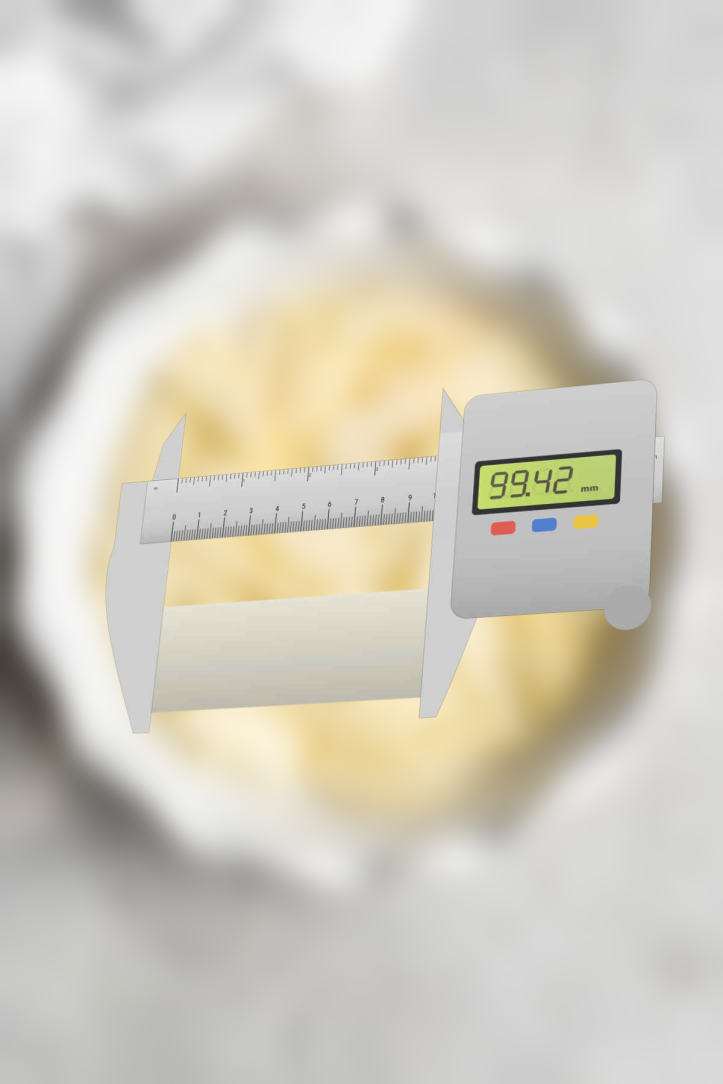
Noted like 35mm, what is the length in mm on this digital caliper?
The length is 99.42mm
